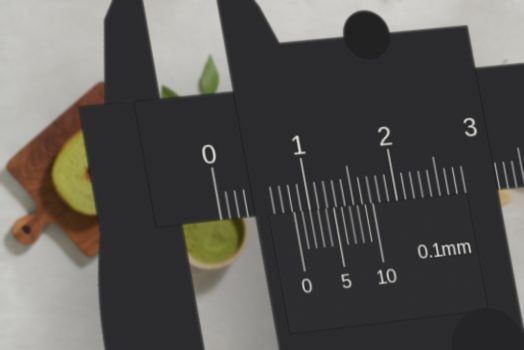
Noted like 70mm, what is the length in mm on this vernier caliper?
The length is 8.2mm
